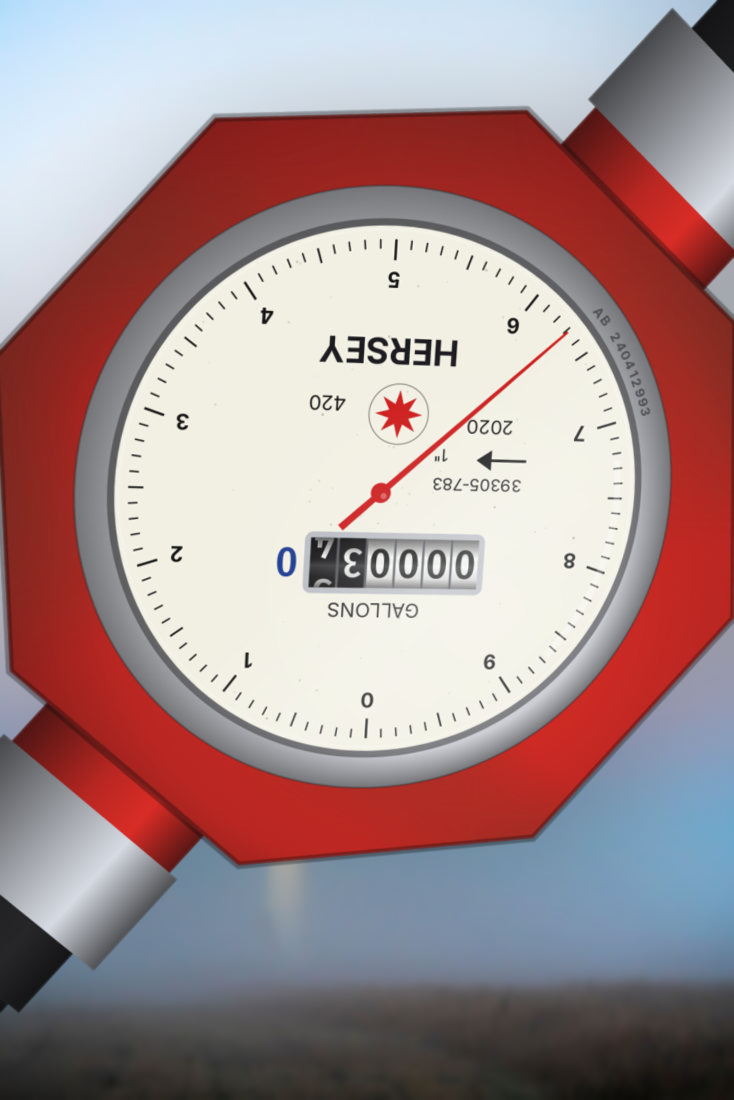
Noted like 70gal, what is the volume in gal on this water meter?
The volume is 336.3gal
